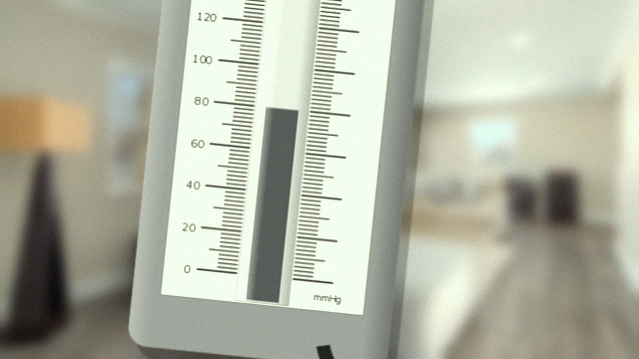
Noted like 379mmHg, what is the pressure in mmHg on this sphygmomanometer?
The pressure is 80mmHg
